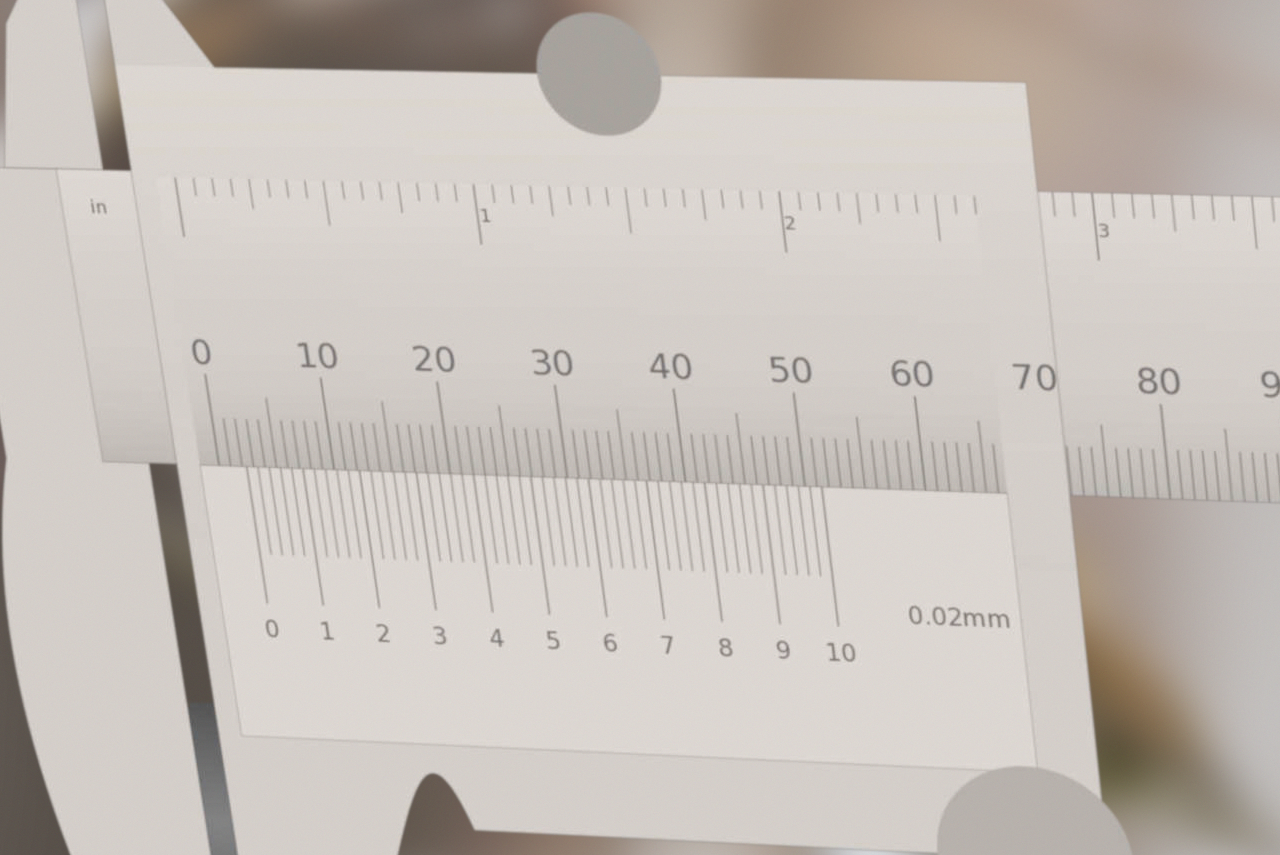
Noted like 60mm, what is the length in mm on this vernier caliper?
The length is 2.4mm
